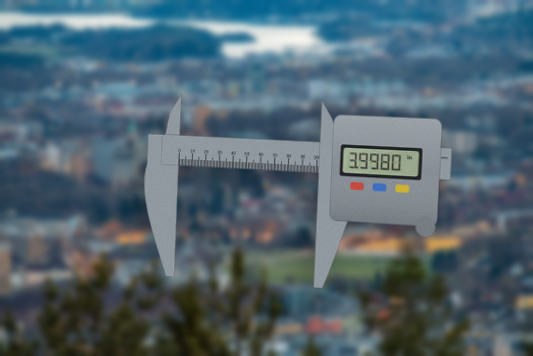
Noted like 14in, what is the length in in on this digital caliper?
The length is 3.9980in
